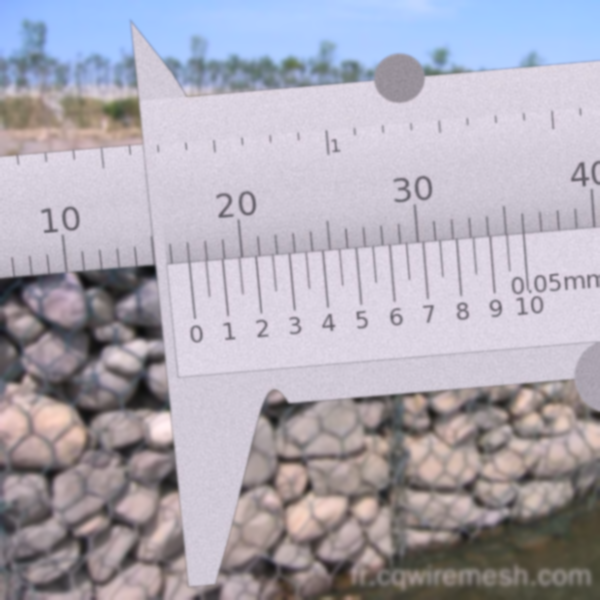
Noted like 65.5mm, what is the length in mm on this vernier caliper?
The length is 17.0mm
